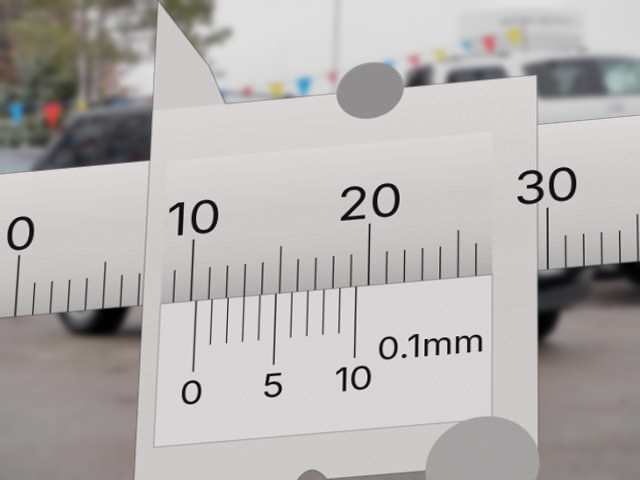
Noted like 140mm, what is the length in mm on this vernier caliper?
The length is 10.3mm
